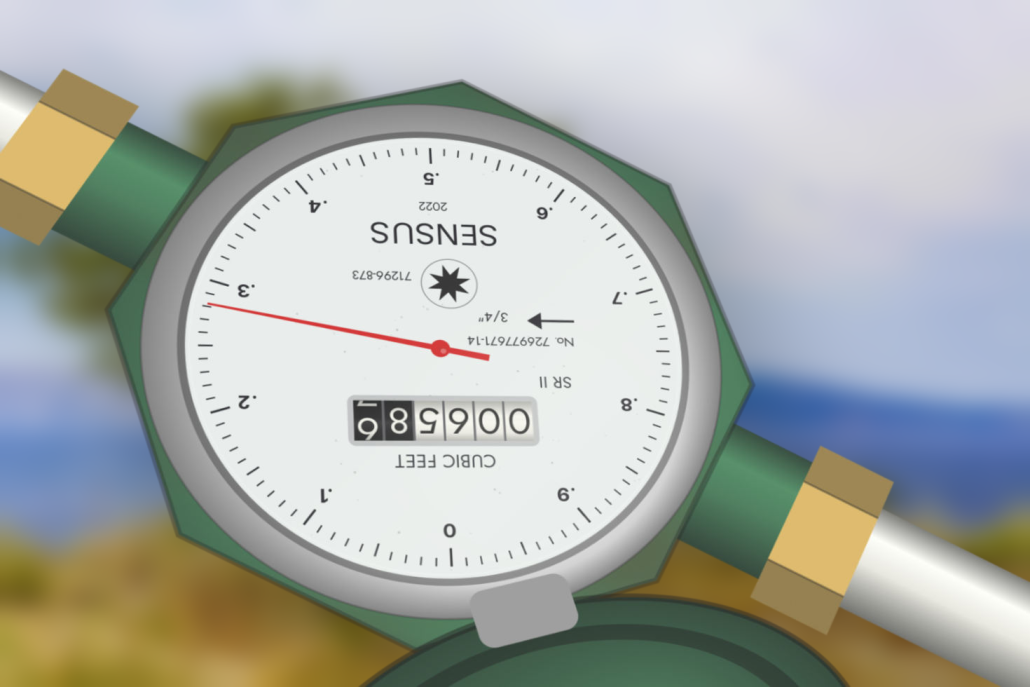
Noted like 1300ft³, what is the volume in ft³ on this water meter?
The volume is 6586.28ft³
